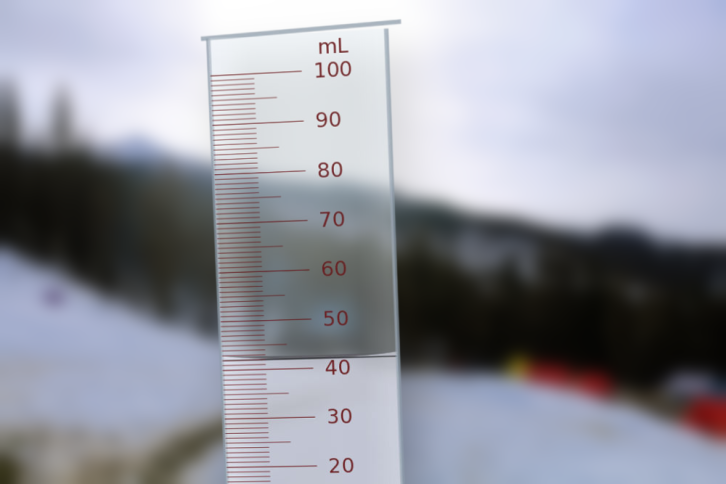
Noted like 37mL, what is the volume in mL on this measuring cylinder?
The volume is 42mL
